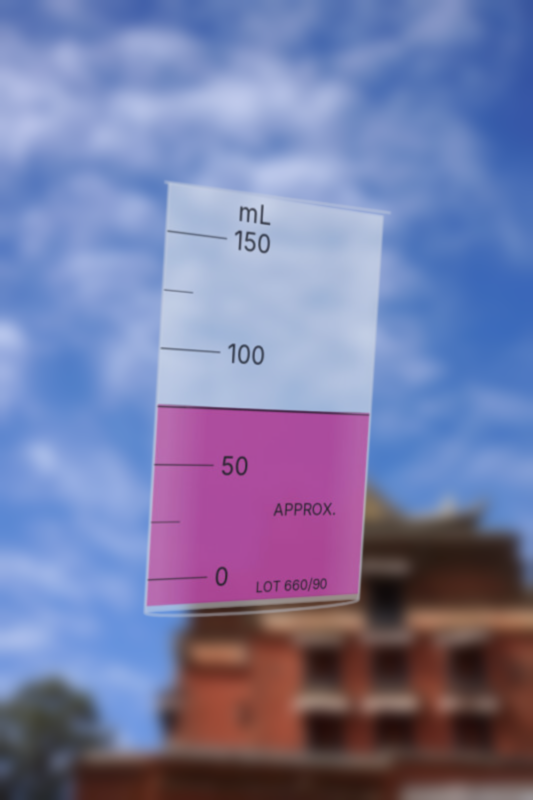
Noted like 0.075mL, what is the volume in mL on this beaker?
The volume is 75mL
